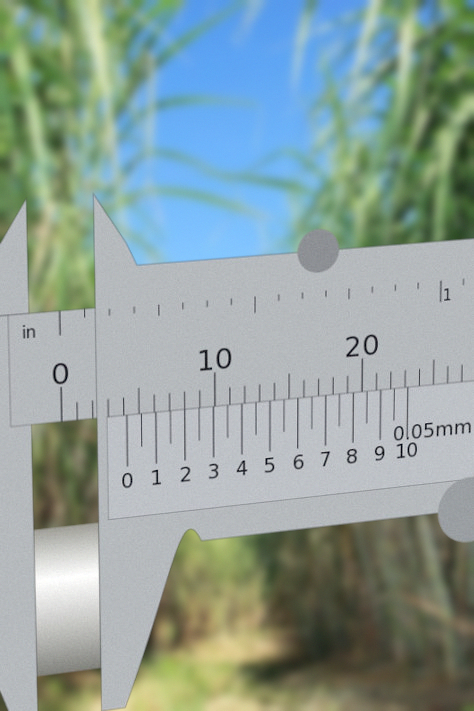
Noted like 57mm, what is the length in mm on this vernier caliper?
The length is 4.2mm
